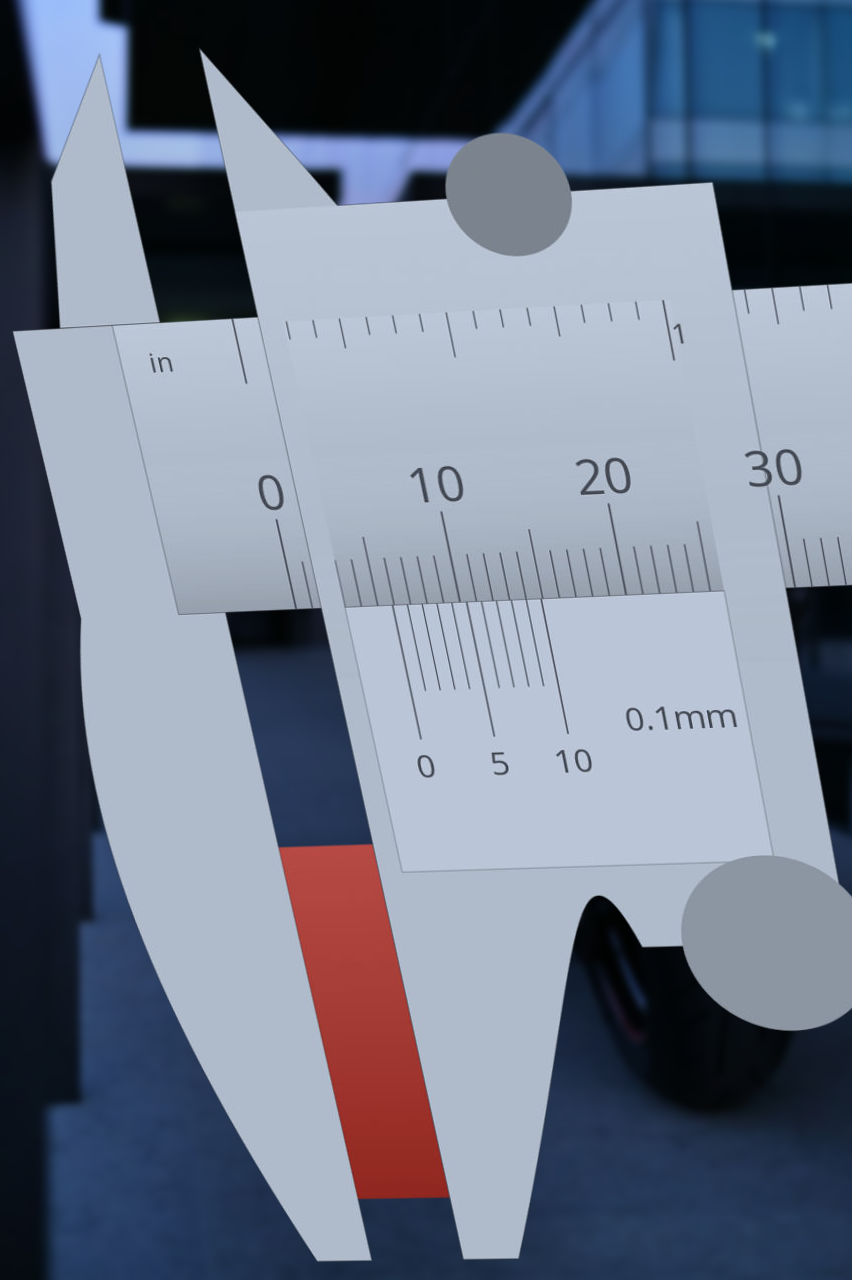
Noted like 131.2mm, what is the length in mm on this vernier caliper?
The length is 5.9mm
